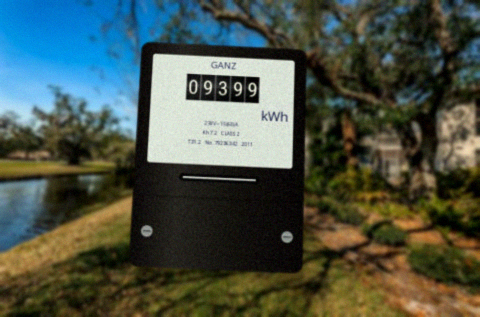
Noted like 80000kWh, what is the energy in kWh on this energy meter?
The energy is 9399kWh
